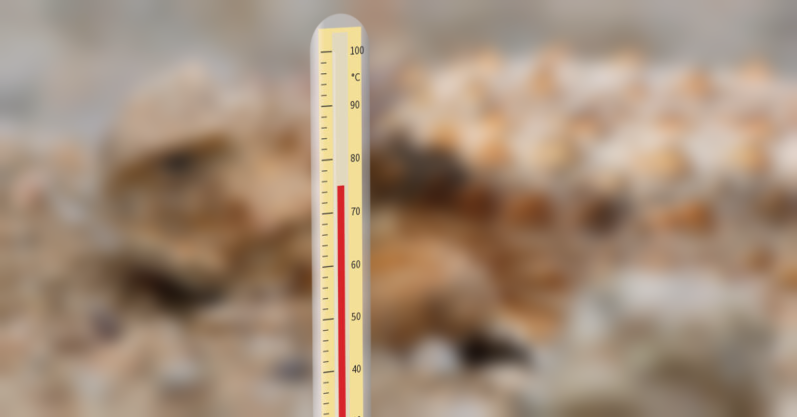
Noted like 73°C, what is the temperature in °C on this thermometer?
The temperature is 75°C
